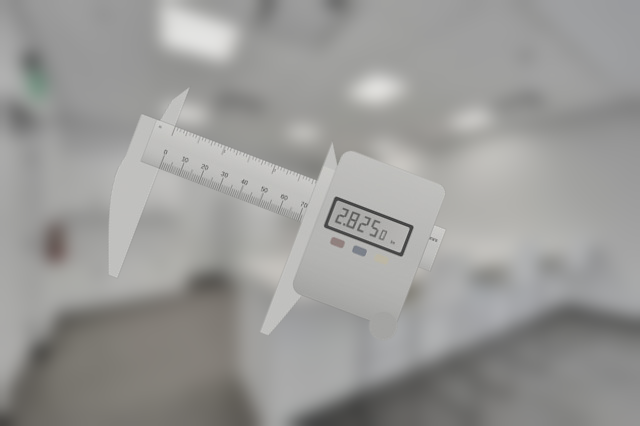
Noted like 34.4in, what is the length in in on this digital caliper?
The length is 2.8250in
